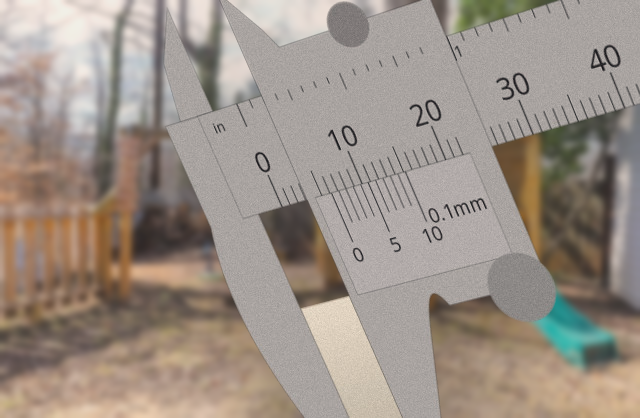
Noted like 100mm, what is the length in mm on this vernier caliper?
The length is 6.2mm
